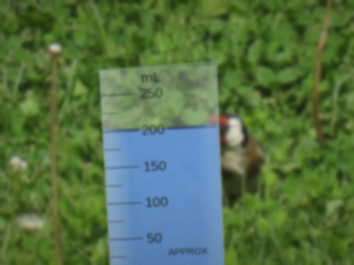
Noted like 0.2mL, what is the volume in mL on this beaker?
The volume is 200mL
